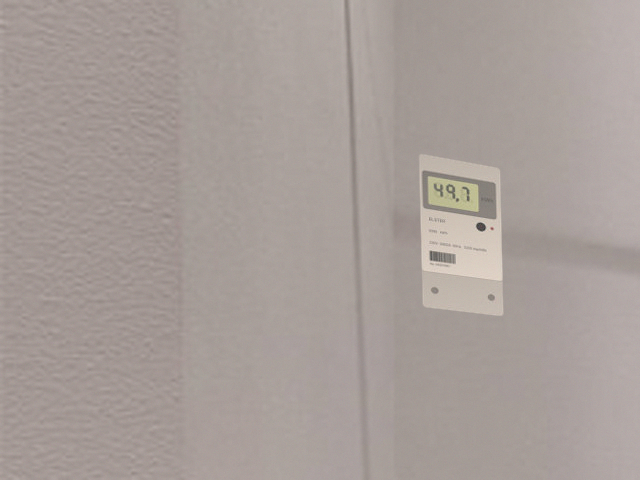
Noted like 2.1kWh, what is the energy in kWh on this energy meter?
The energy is 49.7kWh
